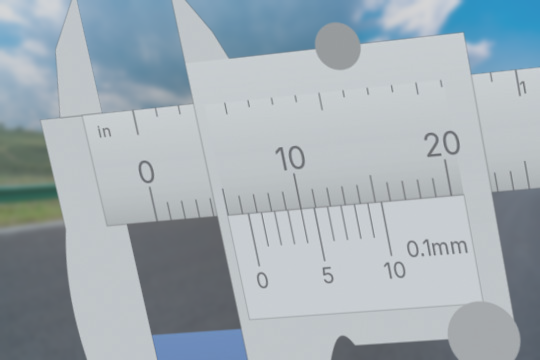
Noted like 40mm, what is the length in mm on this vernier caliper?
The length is 6.4mm
